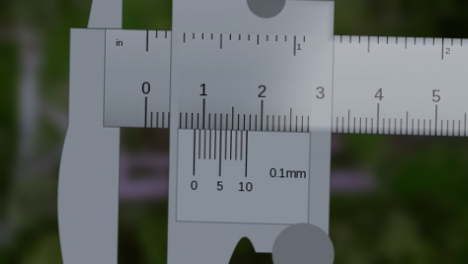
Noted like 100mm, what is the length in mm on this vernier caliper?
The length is 8.5mm
